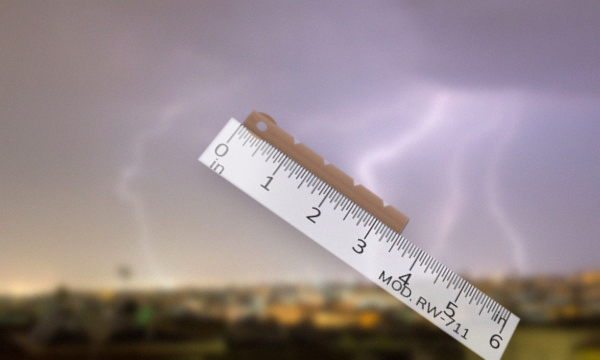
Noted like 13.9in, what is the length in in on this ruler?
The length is 3.5in
